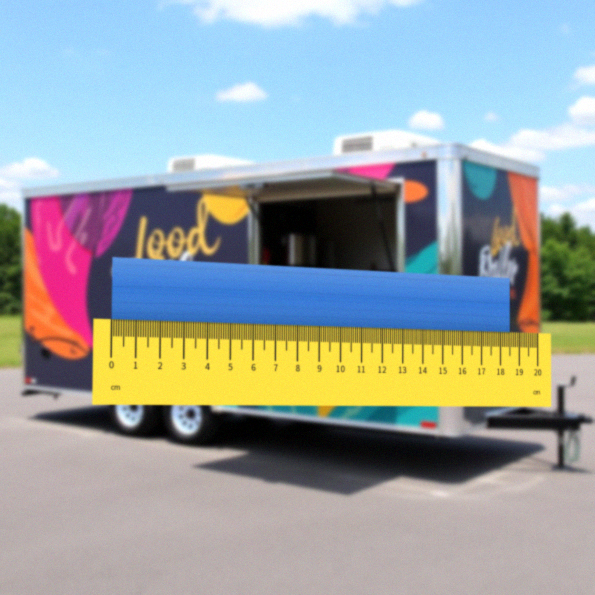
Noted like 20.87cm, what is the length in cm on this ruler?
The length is 18.5cm
